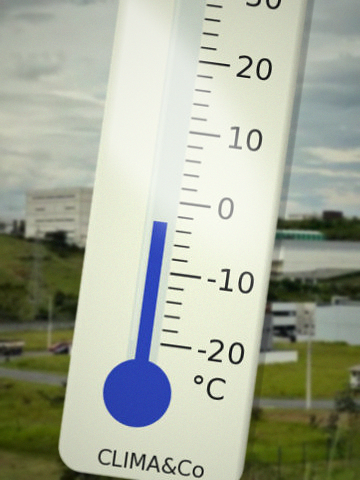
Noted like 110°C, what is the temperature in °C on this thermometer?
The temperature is -3°C
